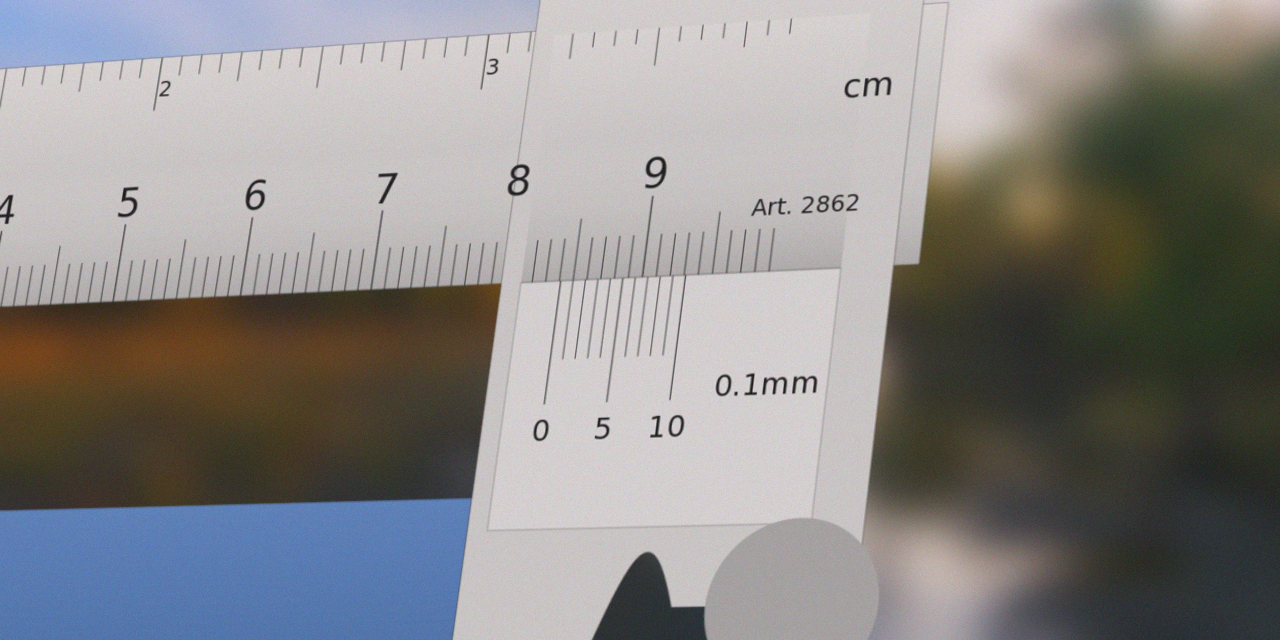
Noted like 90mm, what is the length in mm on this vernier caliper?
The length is 84.1mm
